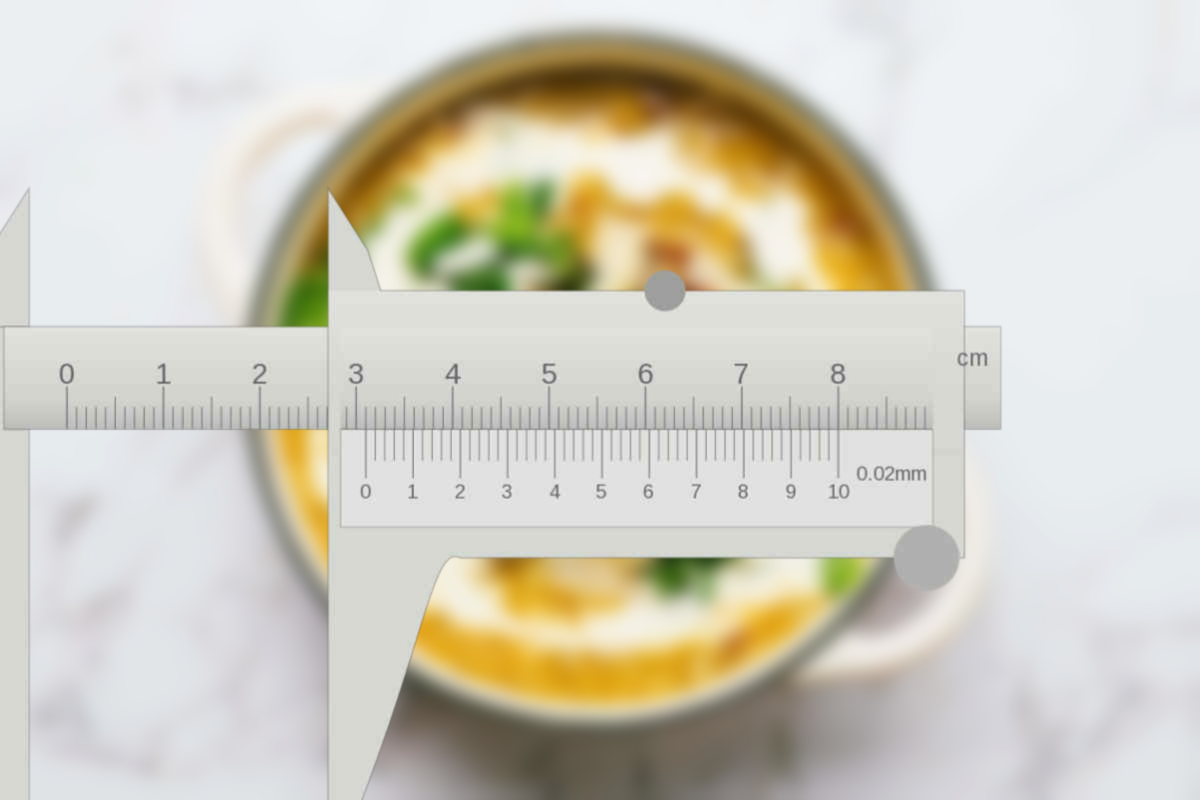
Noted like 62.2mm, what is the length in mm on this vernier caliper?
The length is 31.0mm
